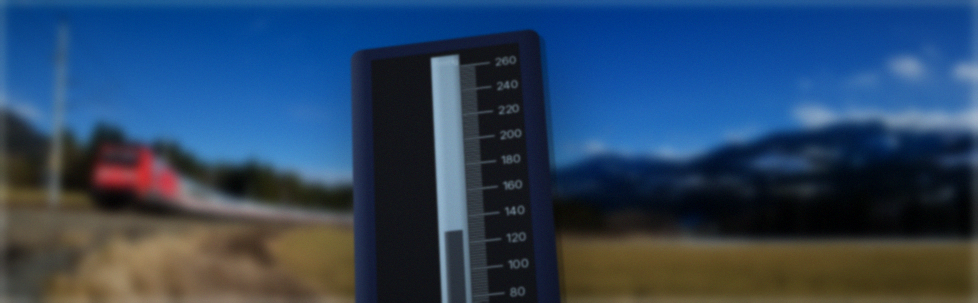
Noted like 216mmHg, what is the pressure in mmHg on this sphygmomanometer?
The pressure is 130mmHg
